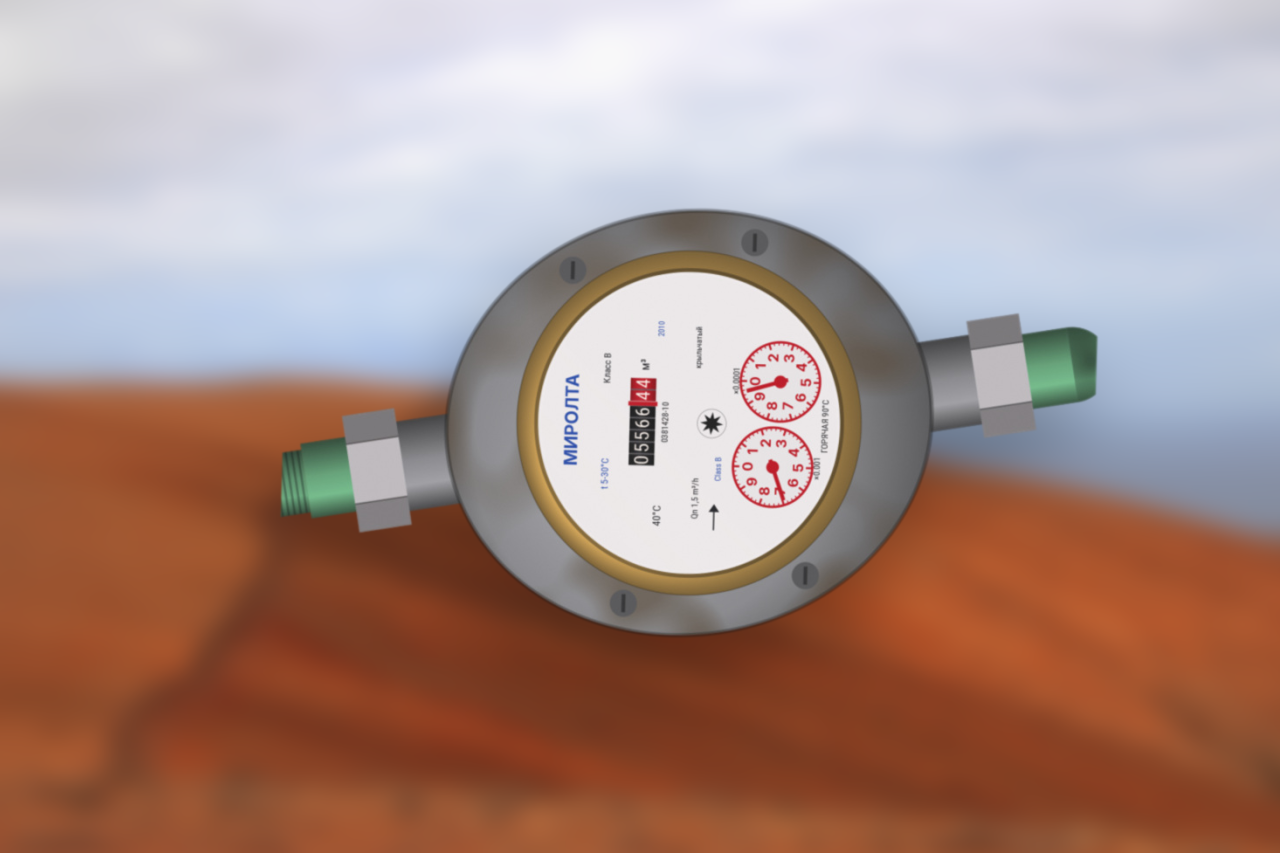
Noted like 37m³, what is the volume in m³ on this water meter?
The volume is 5566.4469m³
